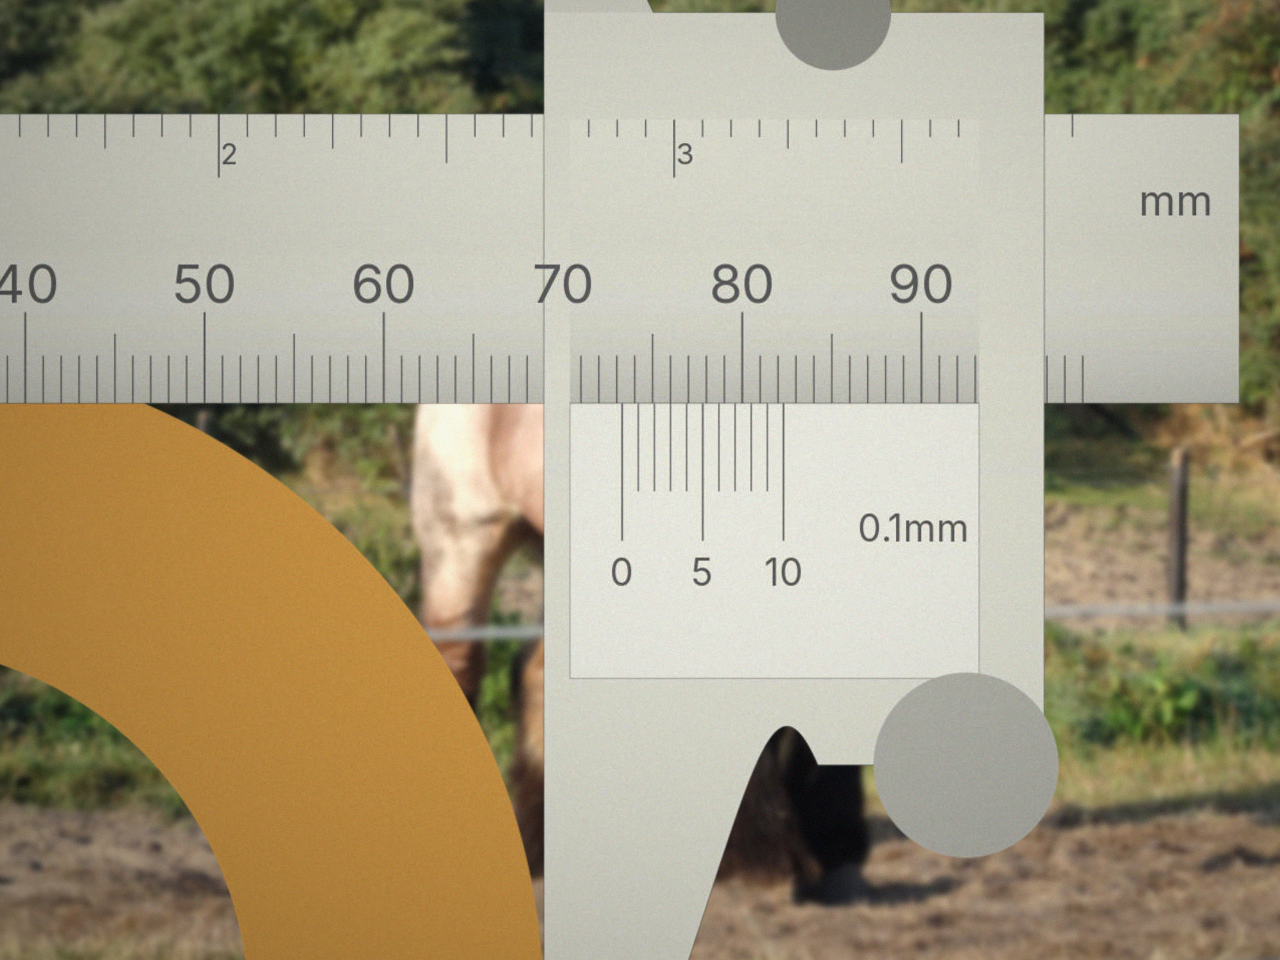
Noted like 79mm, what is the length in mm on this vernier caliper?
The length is 73.3mm
